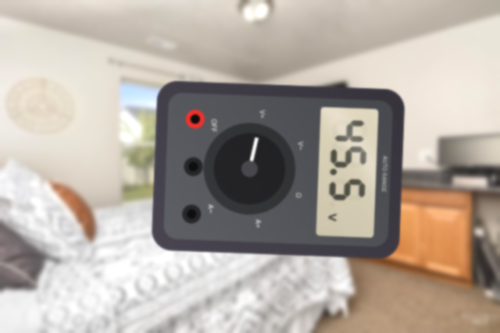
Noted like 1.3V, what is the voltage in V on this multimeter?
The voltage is 45.5V
